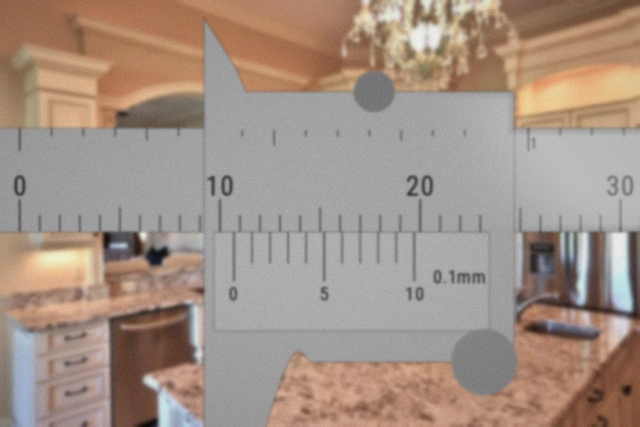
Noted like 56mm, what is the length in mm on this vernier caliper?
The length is 10.7mm
